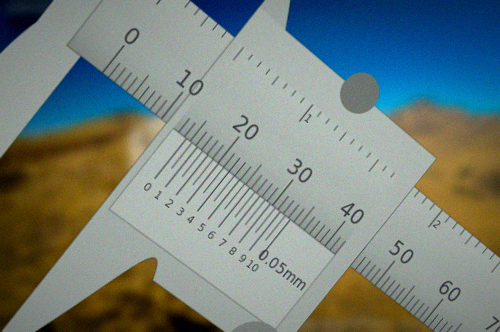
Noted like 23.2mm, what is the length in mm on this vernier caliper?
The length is 14.4mm
